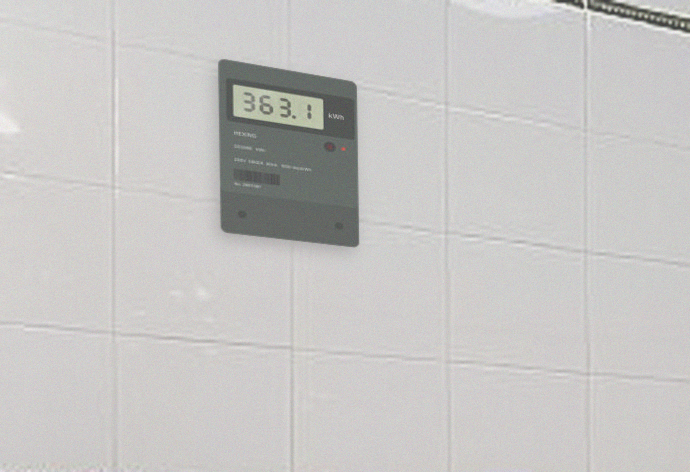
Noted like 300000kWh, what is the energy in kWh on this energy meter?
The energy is 363.1kWh
